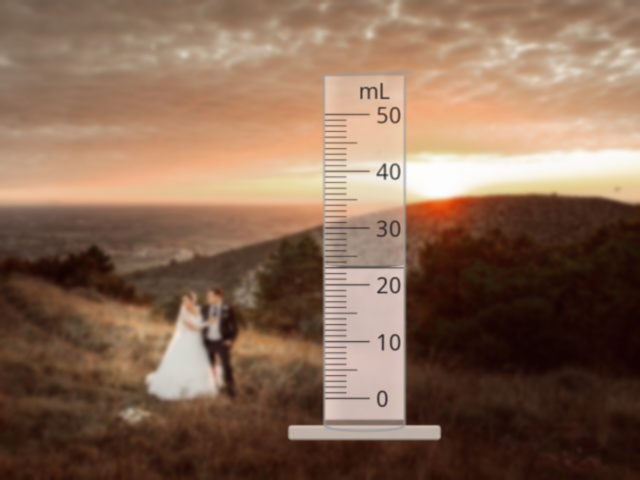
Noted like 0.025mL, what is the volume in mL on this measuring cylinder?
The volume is 23mL
